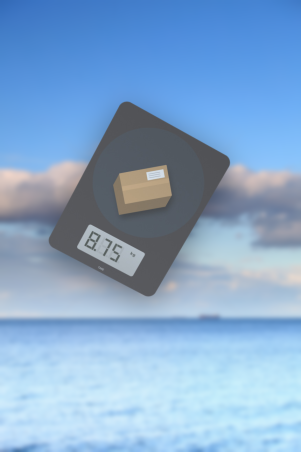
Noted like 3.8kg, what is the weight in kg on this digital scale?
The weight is 8.75kg
